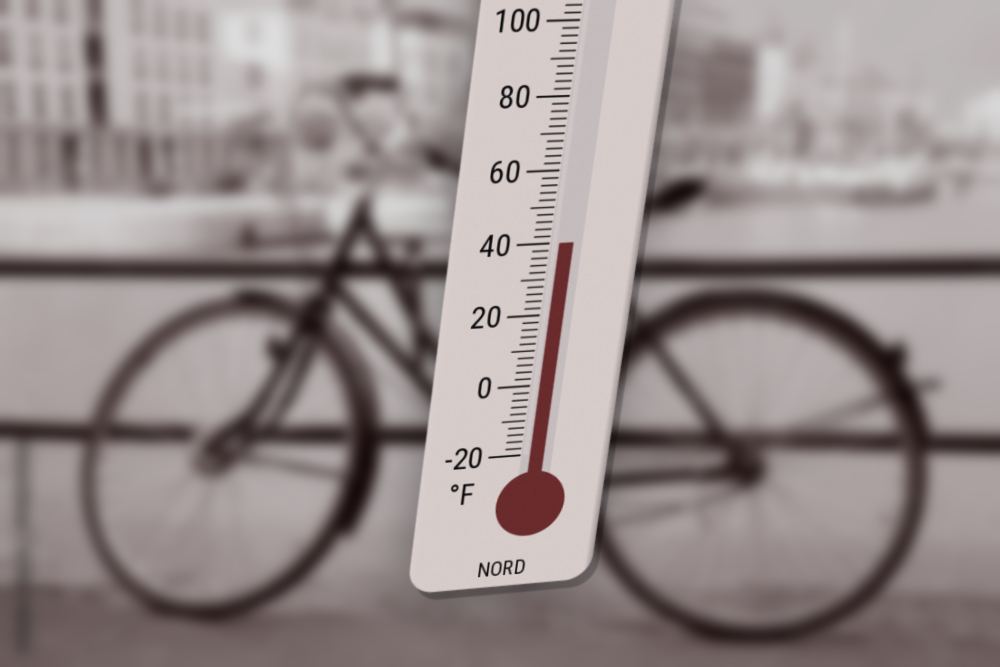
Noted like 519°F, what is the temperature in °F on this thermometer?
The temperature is 40°F
